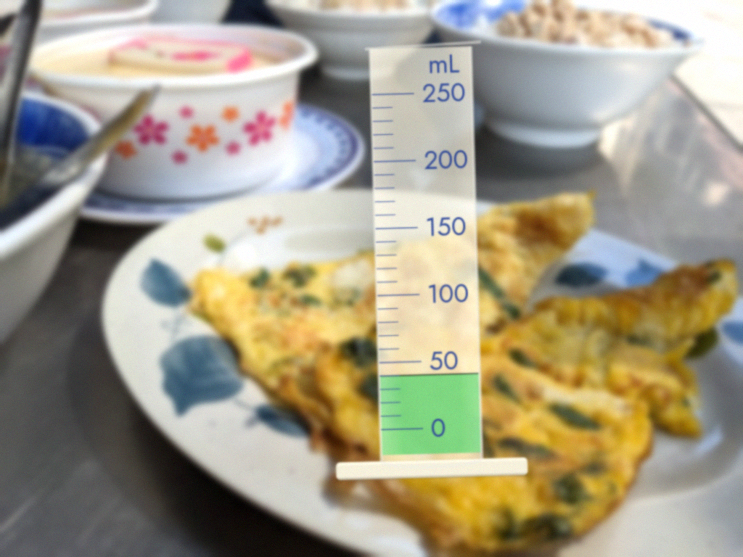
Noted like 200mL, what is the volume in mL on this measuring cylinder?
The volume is 40mL
